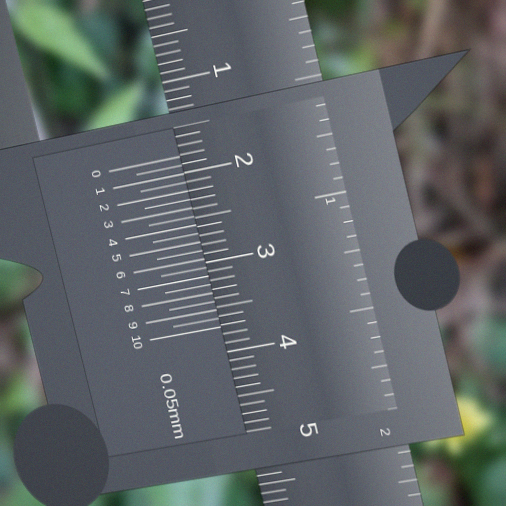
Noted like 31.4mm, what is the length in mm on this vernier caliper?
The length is 18.2mm
